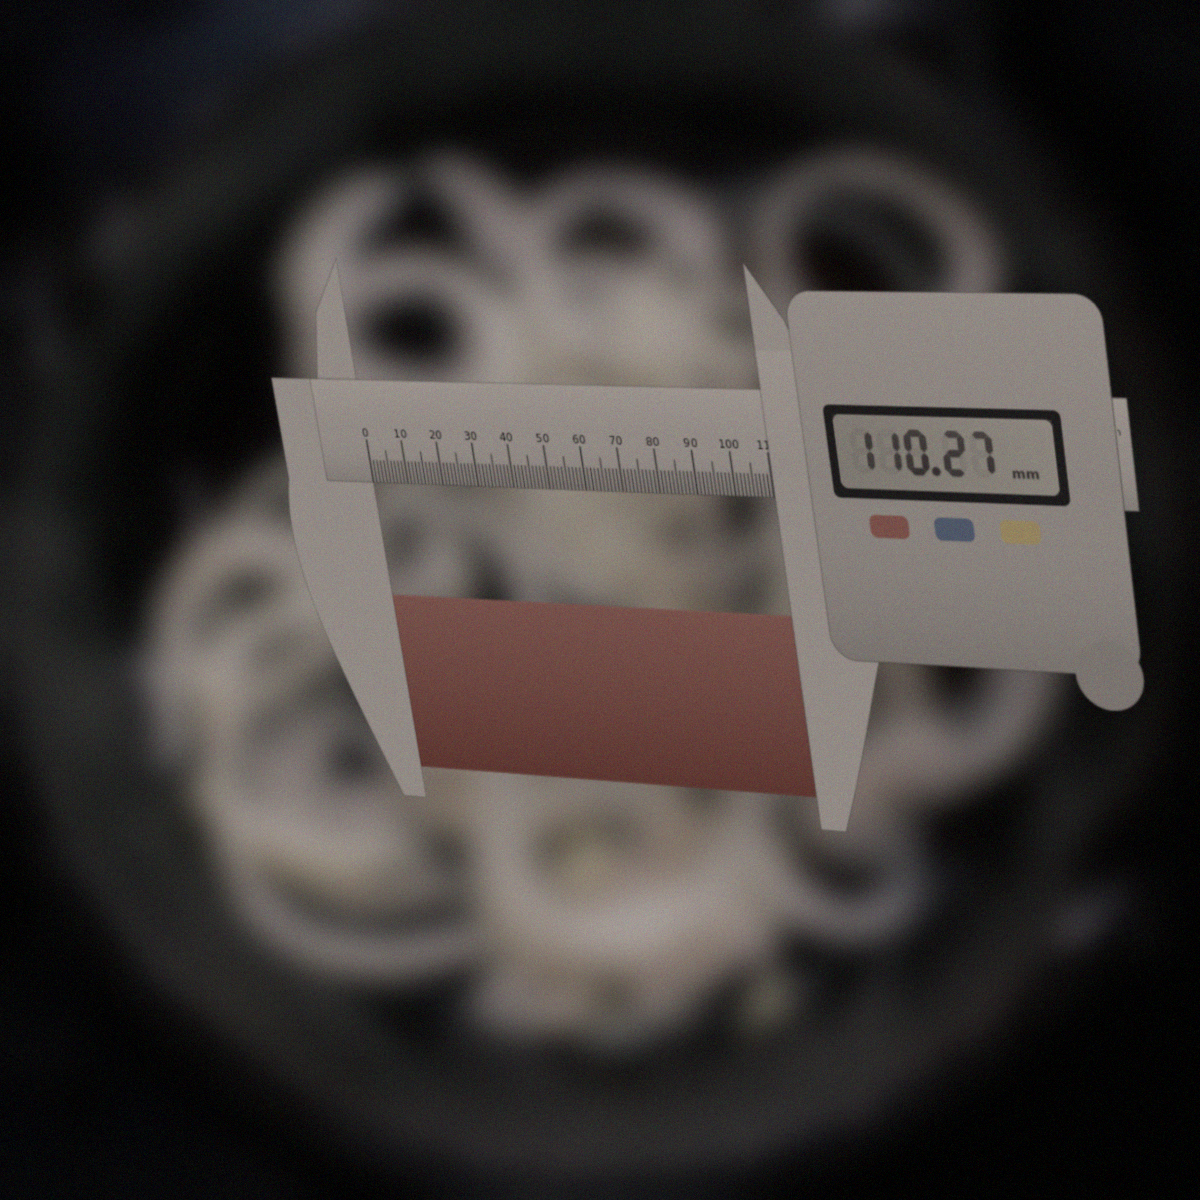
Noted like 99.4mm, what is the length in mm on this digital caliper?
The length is 110.27mm
